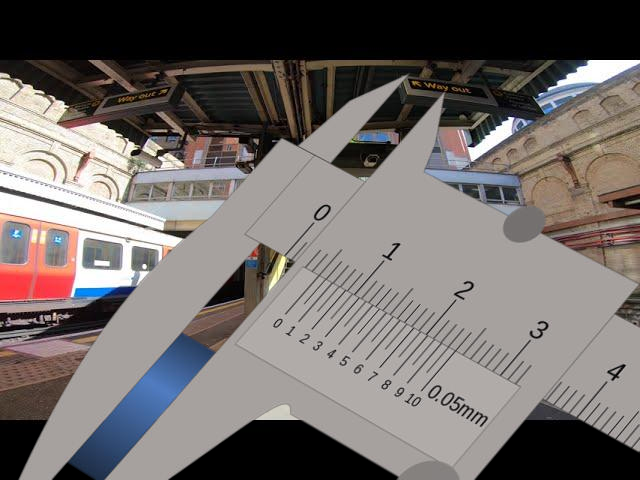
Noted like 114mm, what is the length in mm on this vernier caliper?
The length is 5.0mm
